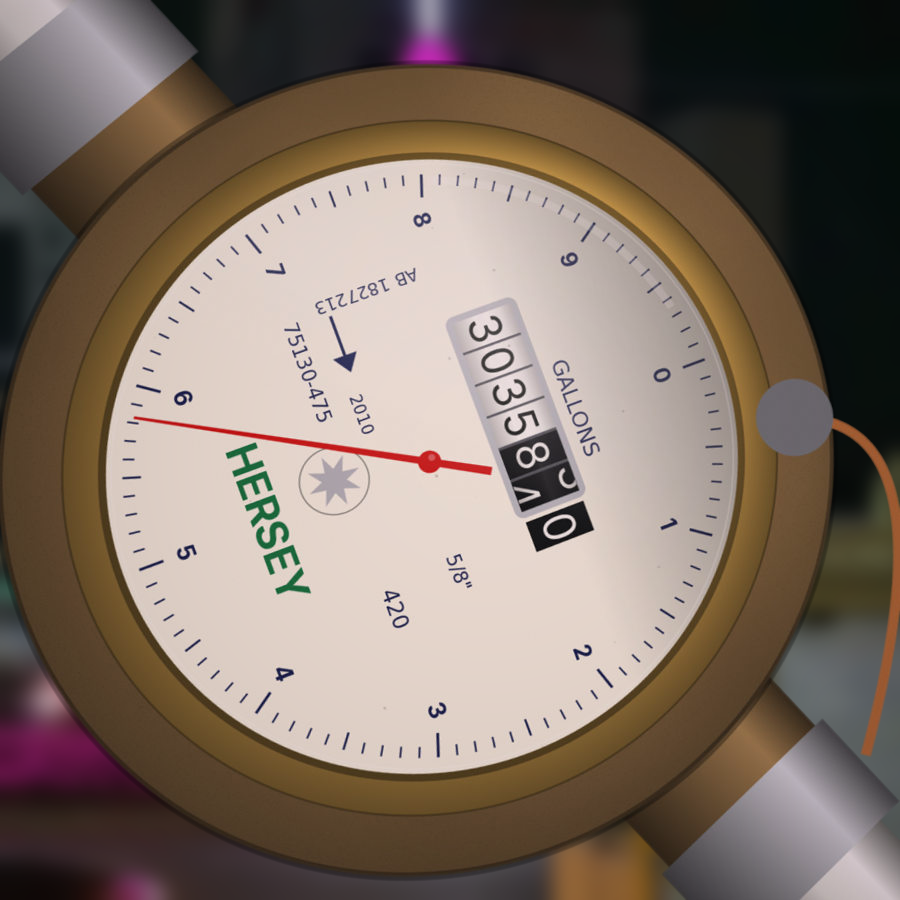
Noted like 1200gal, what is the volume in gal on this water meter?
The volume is 3035835.8gal
